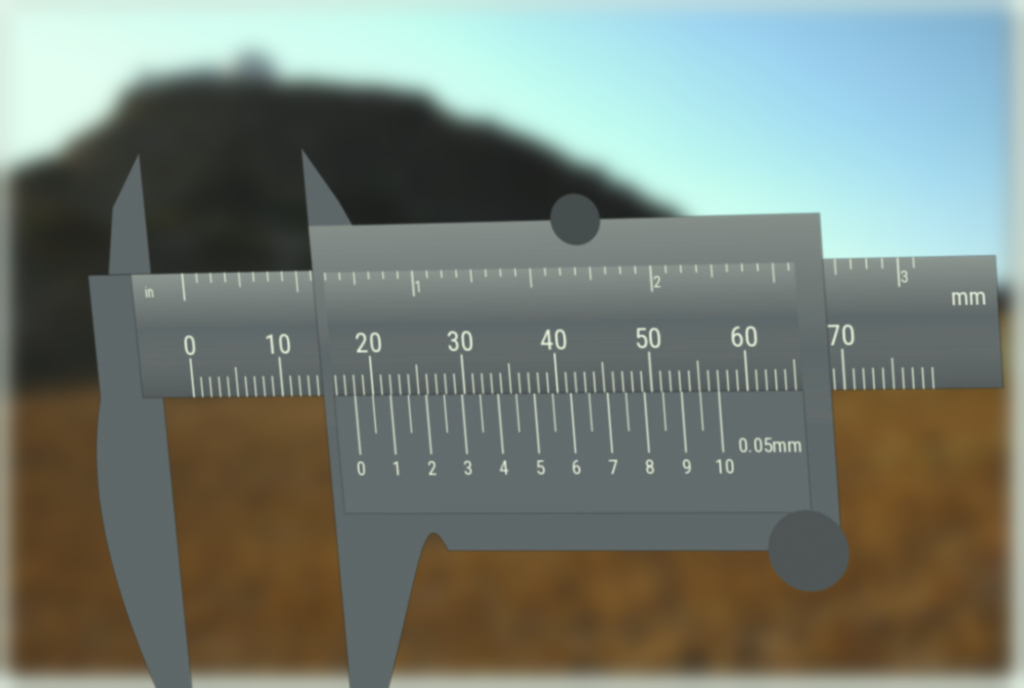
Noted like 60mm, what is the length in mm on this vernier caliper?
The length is 18.0mm
